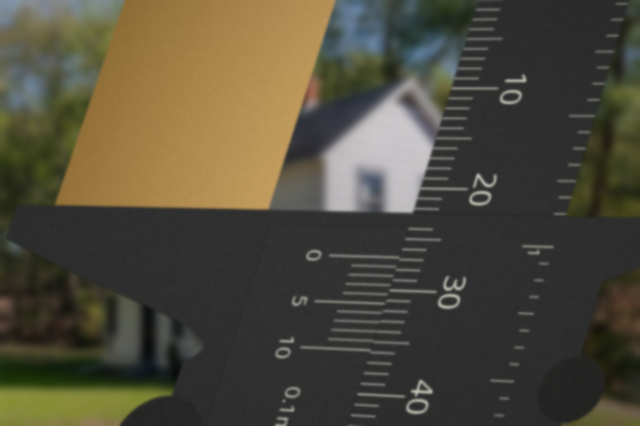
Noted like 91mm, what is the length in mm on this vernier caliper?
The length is 26.8mm
